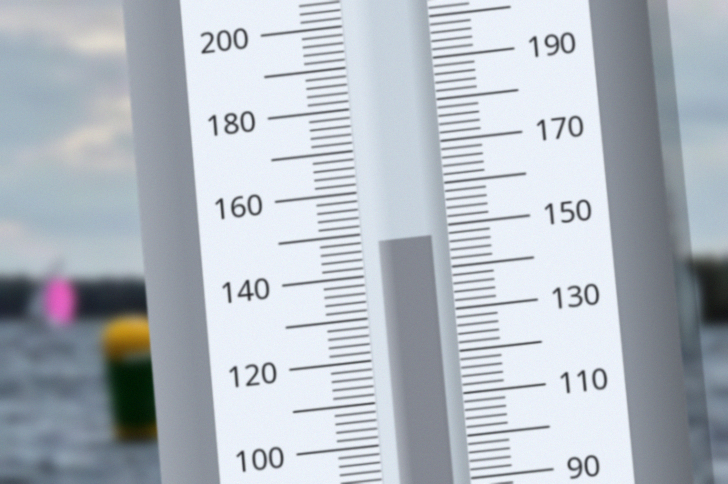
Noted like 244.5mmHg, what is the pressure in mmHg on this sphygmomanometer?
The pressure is 148mmHg
